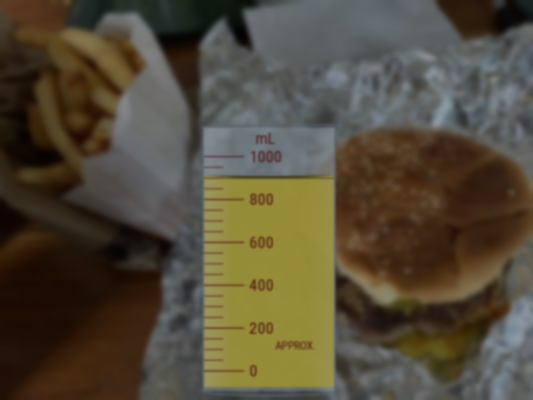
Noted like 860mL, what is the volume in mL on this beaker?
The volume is 900mL
